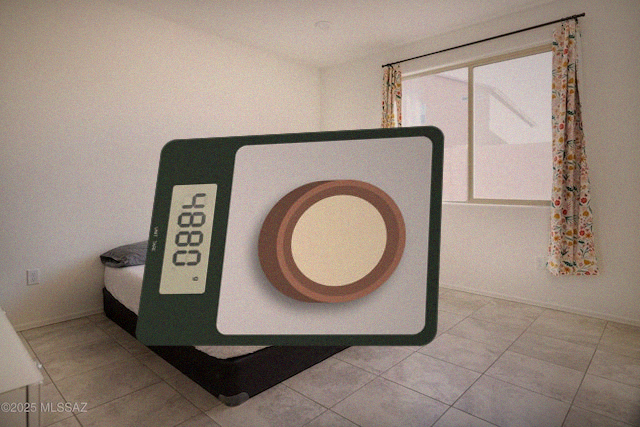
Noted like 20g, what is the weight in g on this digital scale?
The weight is 4880g
